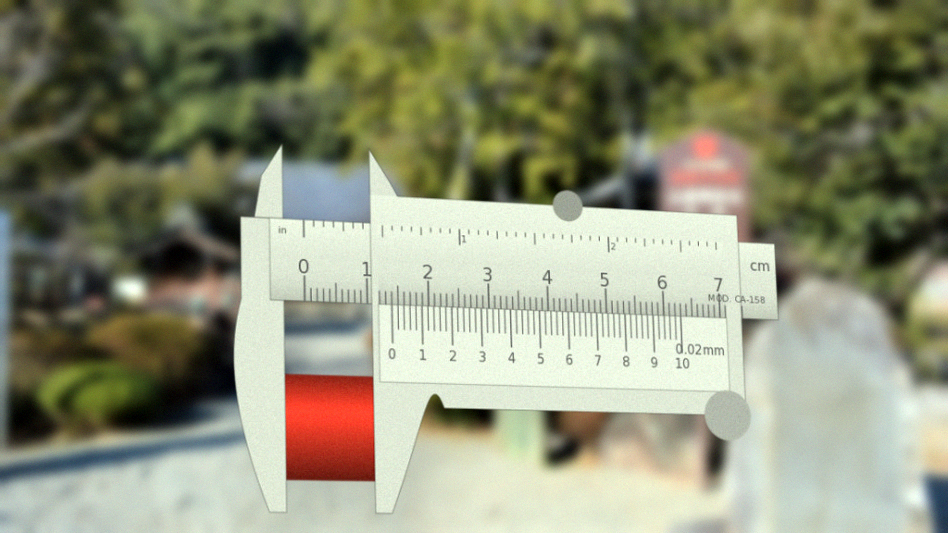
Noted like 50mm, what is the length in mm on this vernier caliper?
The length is 14.0mm
